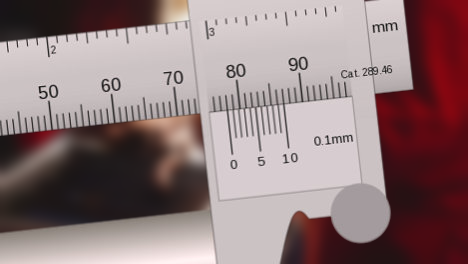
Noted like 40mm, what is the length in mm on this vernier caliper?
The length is 78.0mm
